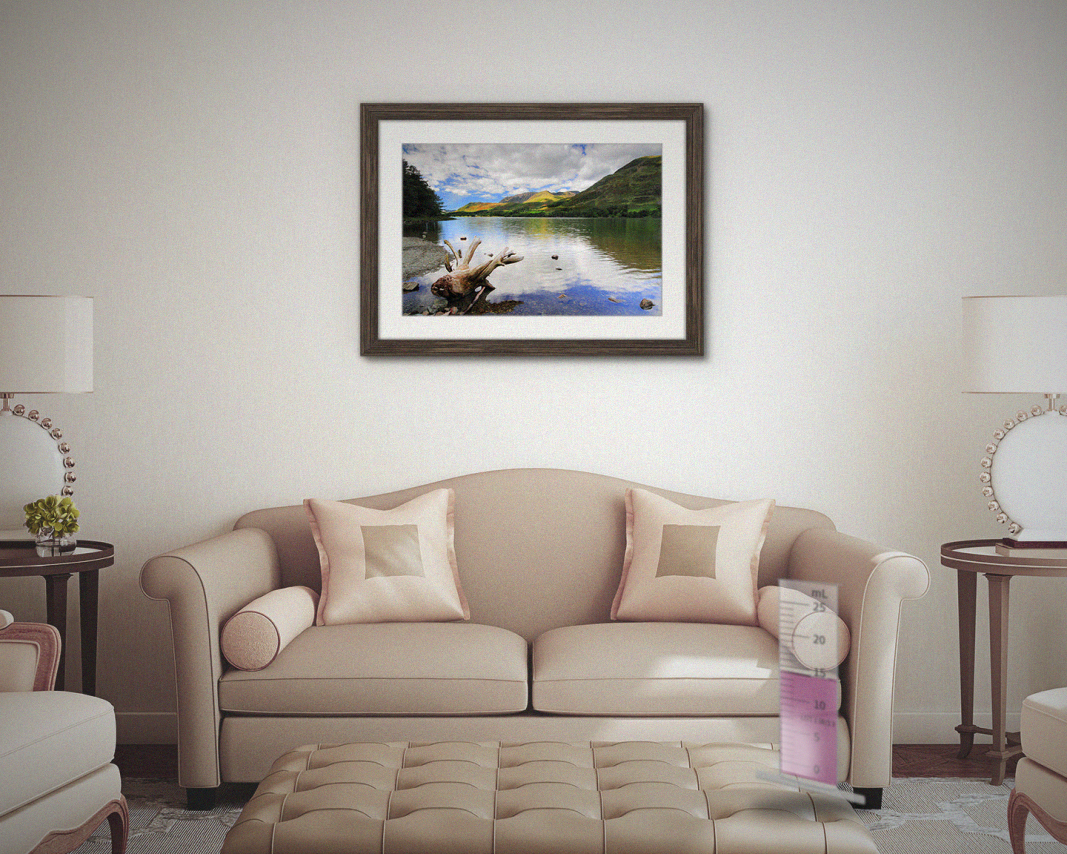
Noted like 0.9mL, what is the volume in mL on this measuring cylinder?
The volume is 14mL
